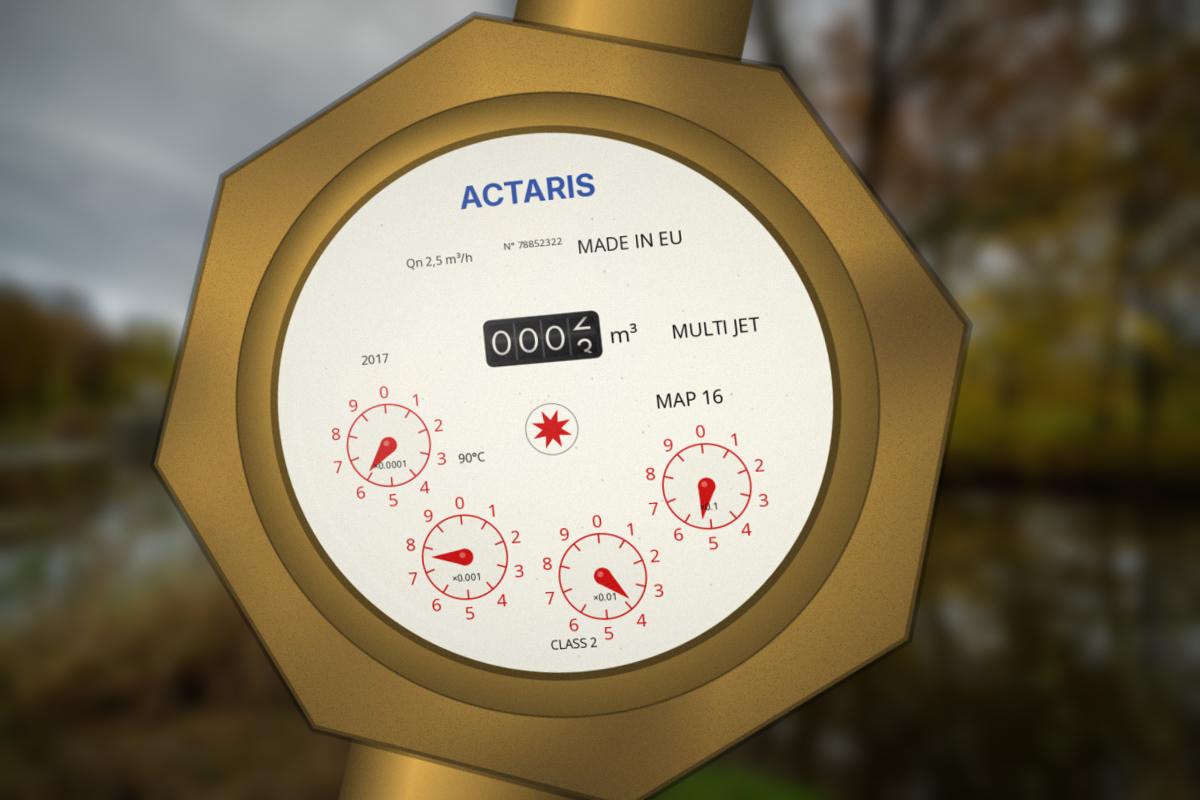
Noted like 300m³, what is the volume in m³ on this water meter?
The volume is 2.5376m³
